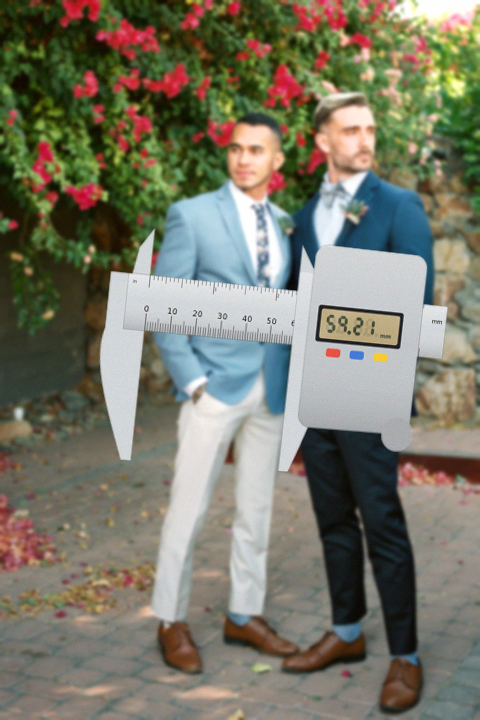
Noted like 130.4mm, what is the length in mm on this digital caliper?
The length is 59.21mm
